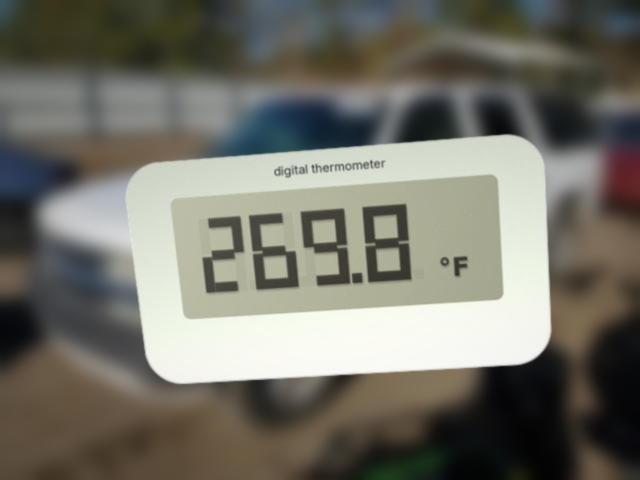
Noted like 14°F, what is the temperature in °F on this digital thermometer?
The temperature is 269.8°F
